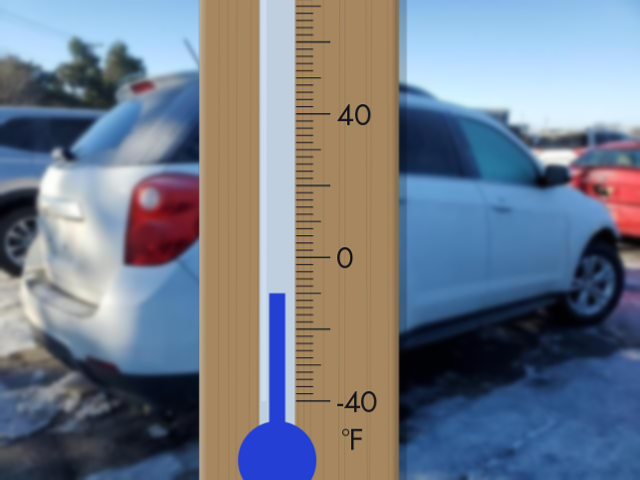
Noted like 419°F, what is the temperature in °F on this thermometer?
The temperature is -10°F
